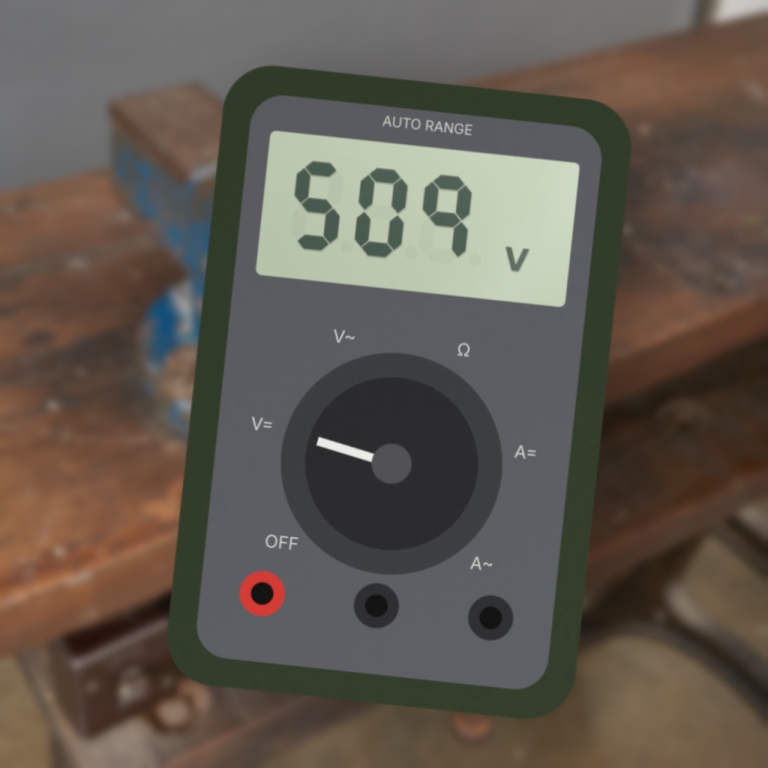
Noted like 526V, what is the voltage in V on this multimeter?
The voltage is 509V
